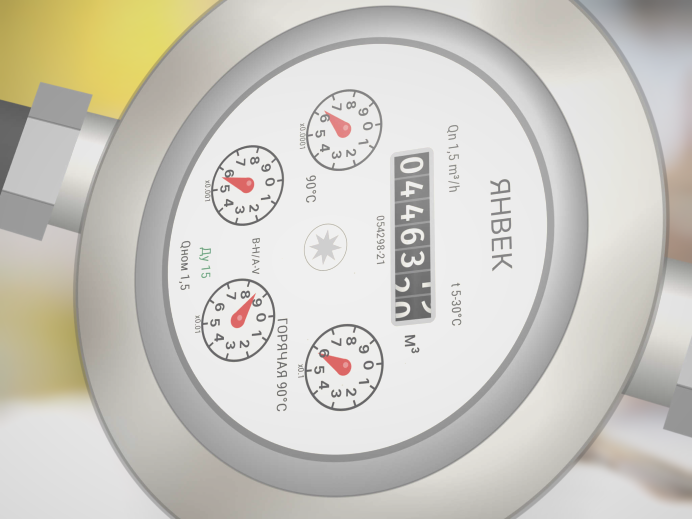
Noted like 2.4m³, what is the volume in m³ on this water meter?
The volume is 446319.5856m³
